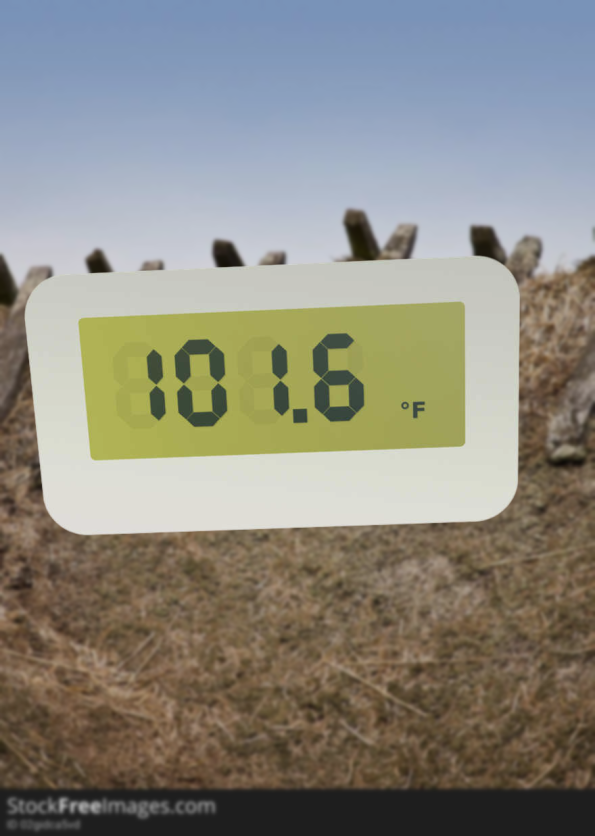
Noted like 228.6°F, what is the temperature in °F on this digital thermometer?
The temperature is 101.6°F
